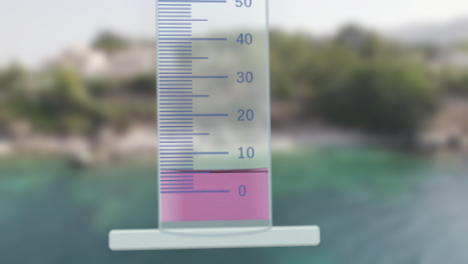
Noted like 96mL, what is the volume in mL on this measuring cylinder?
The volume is 5mL
